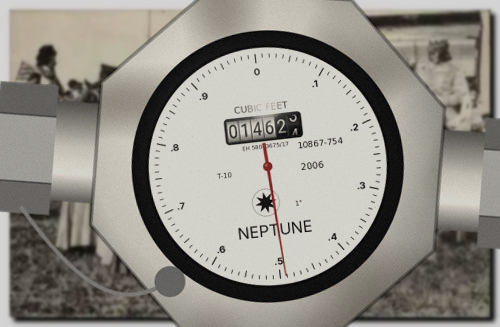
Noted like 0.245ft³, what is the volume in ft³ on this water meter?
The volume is 14623.49ft³
